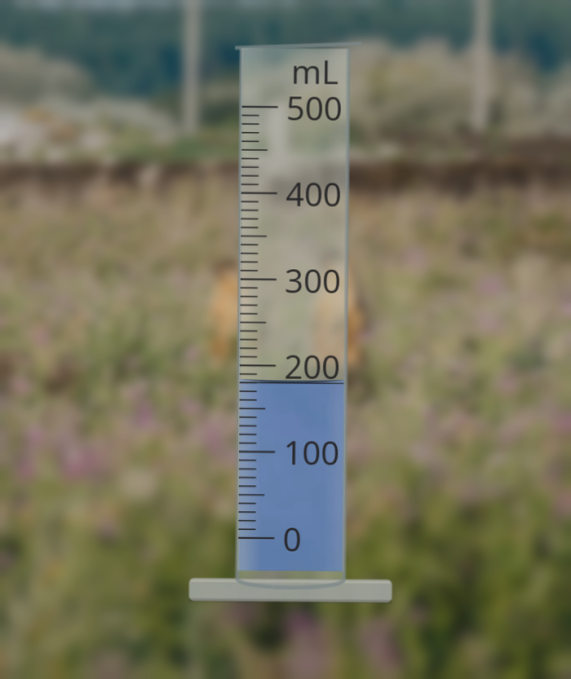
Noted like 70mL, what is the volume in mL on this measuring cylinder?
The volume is 180mL
